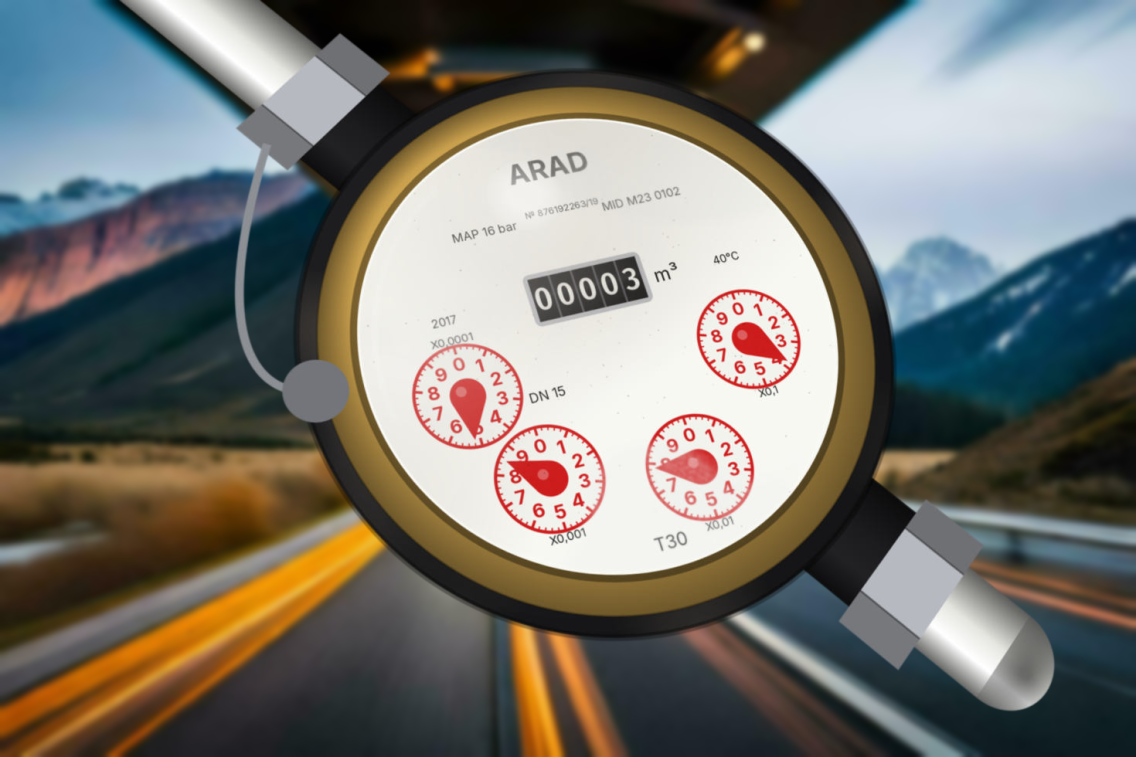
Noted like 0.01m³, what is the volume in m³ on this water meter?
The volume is 3.3785m³
